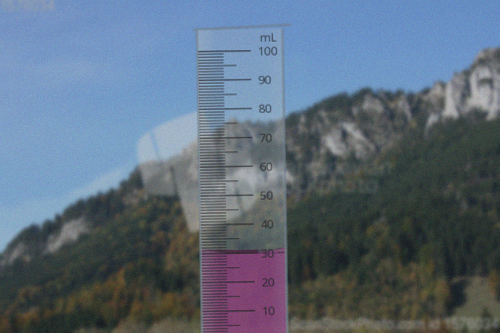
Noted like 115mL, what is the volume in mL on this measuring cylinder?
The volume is 30mL
